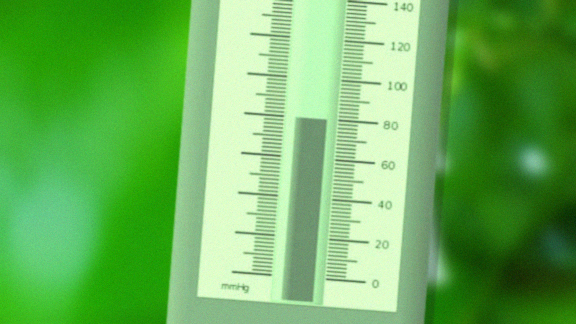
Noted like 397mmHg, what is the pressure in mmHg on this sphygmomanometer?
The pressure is 80mmHg
